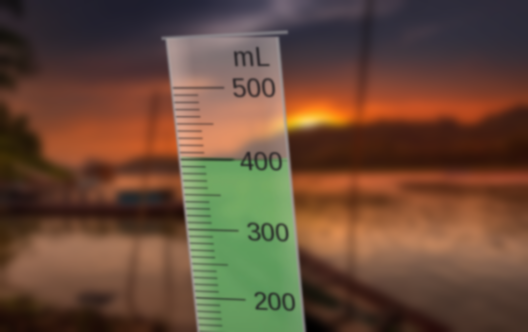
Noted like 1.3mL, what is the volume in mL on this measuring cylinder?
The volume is 400mL
